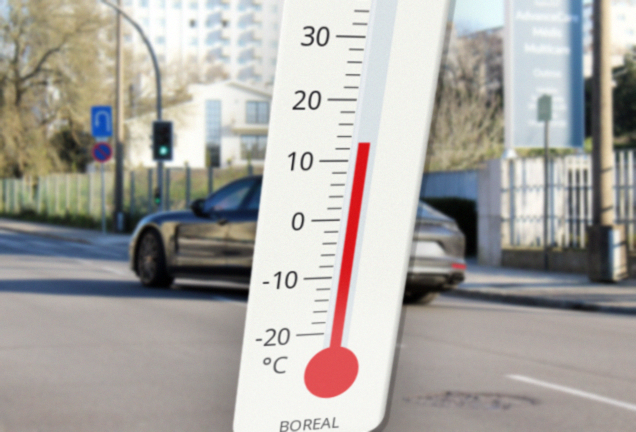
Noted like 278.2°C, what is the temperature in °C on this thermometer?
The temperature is 13°C
